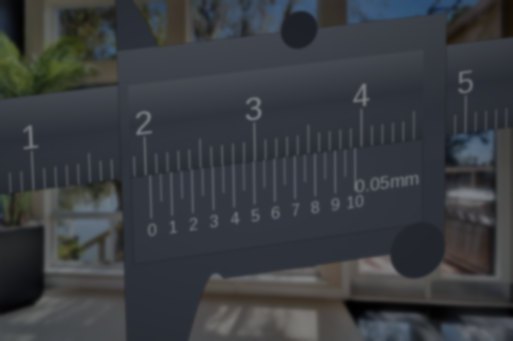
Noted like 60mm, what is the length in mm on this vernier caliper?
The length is 20.4mm
